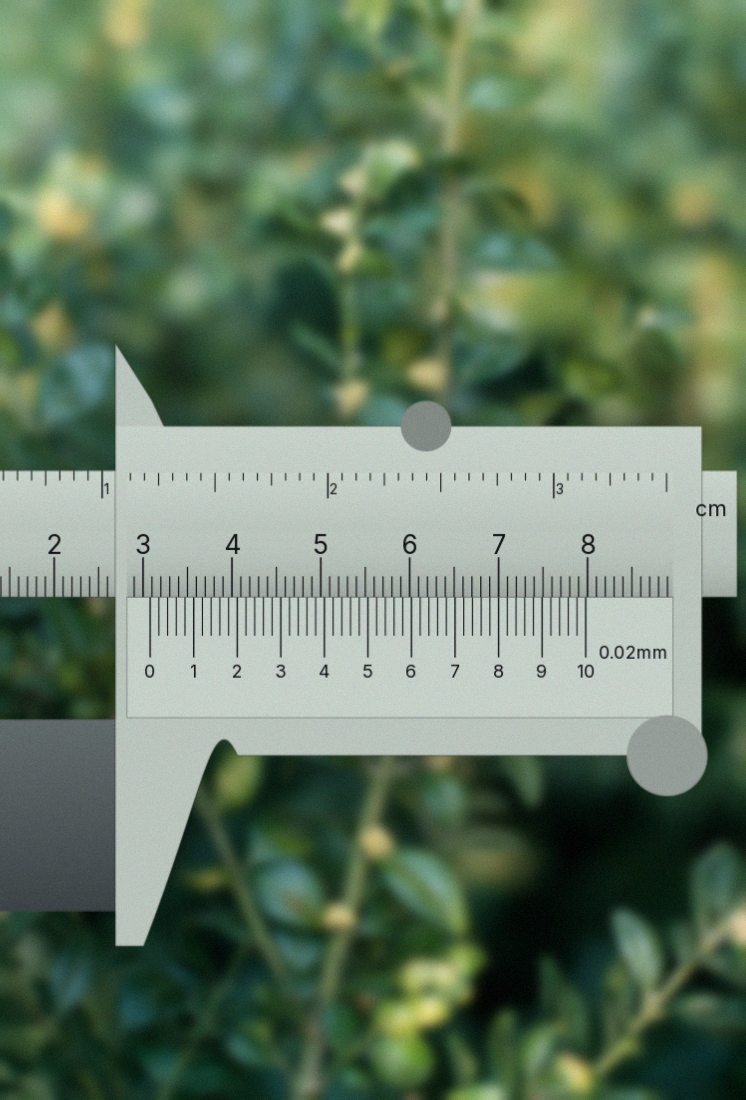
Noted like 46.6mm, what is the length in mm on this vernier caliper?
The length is 30.8mm
